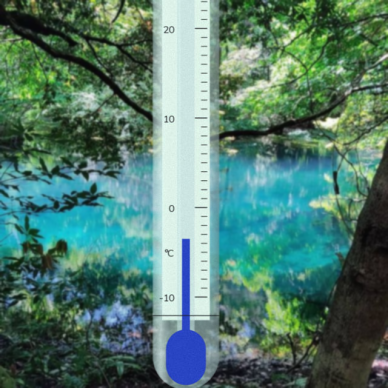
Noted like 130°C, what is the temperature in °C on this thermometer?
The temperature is -3.5°C
